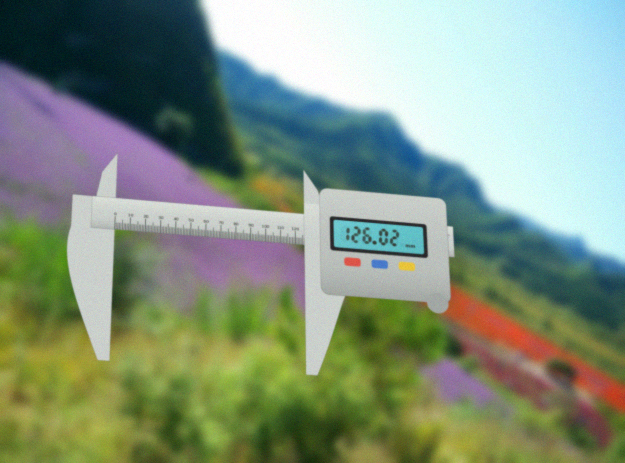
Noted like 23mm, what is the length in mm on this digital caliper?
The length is 126.02mm
